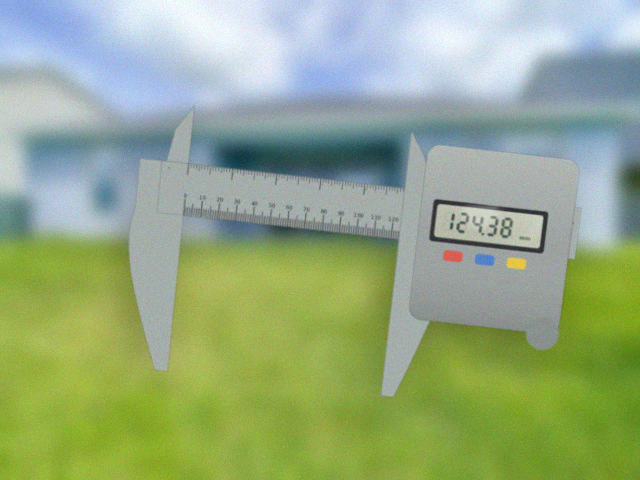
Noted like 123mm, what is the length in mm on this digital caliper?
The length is 124.38mm
